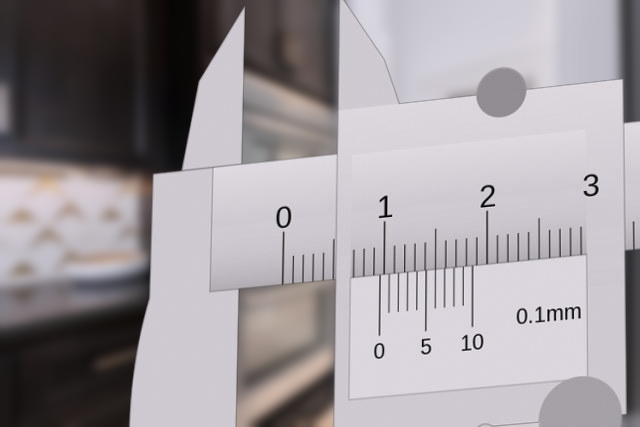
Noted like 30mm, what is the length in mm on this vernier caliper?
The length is 9.6mm
